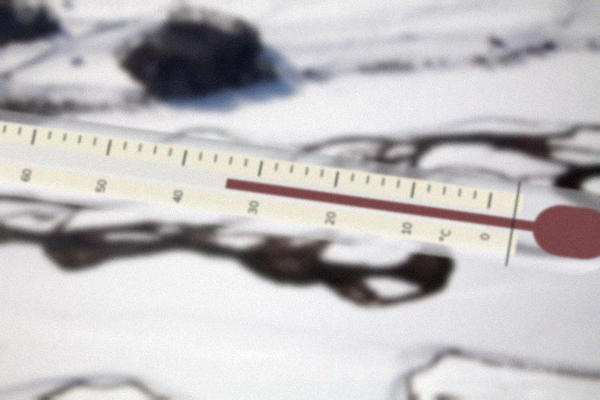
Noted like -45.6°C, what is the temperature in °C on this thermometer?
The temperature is 34°C
